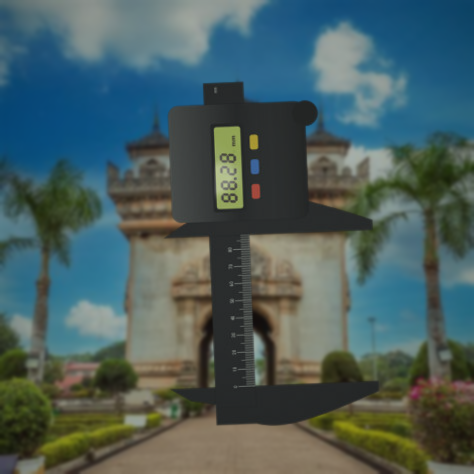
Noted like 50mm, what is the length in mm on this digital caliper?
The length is 88.28mm
